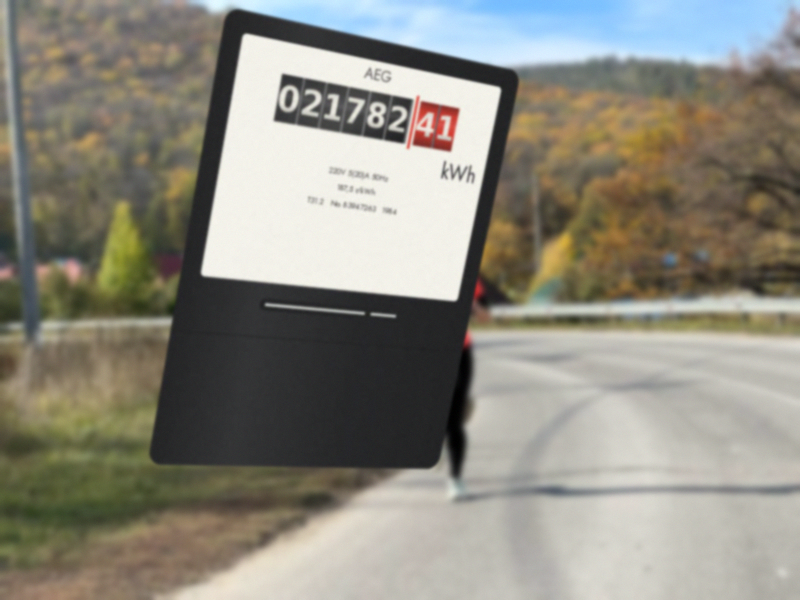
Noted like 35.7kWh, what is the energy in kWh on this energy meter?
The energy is 21782.41kWh
